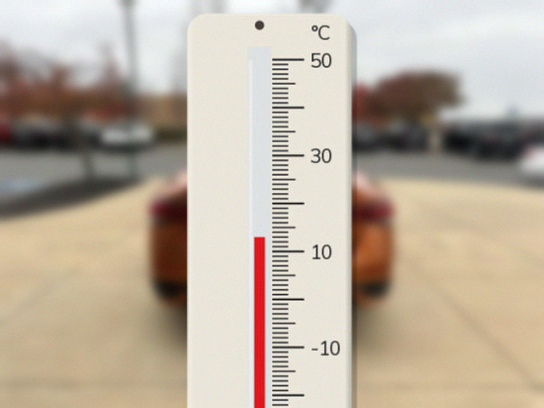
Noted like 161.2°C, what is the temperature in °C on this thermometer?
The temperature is 13°C
